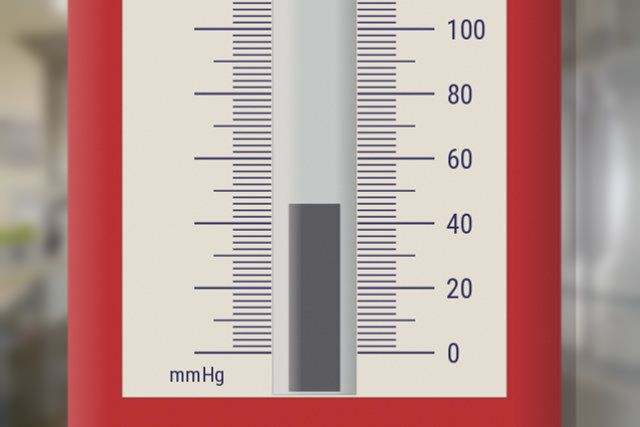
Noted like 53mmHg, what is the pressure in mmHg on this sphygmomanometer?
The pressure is 46mmHg
